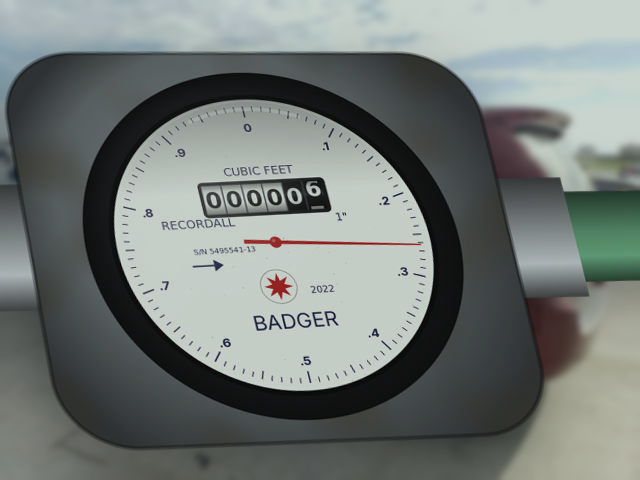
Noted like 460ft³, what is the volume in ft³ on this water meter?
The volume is 6.26ft³
